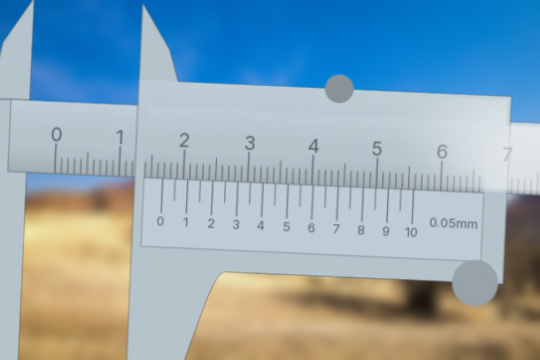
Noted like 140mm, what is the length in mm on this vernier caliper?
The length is 16.8mm
